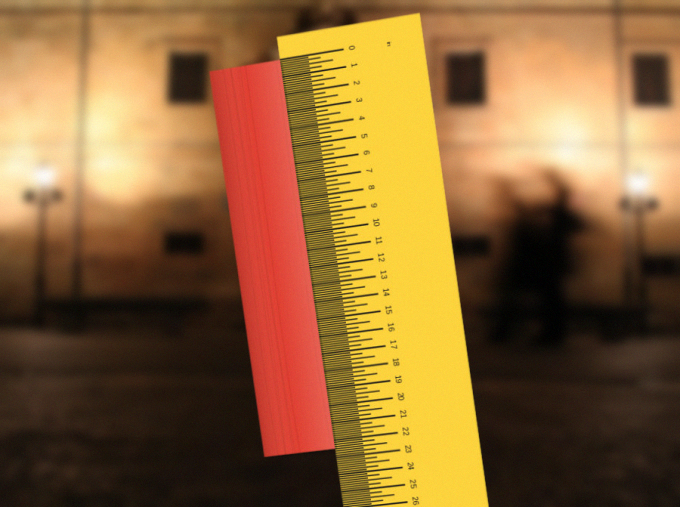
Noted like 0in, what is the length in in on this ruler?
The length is 22.5in
